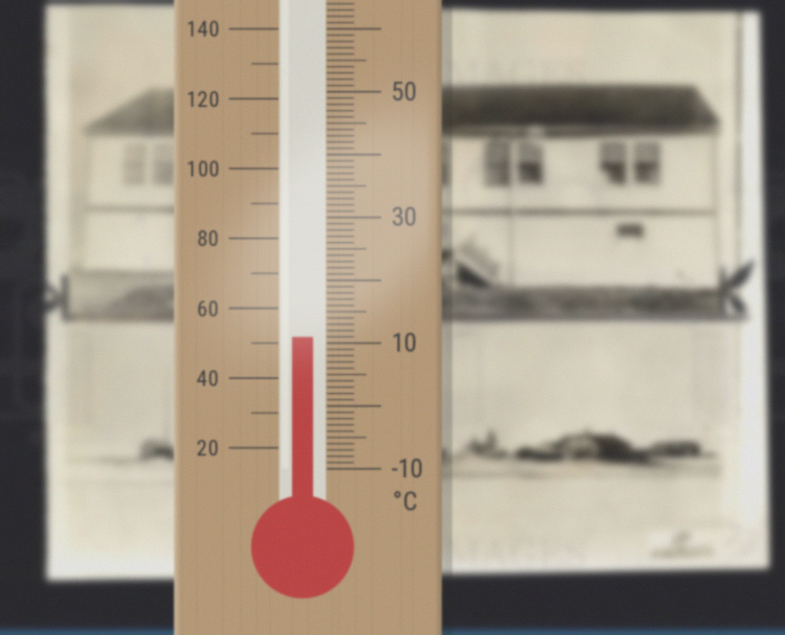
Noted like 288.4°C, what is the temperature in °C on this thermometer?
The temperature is 11°C
